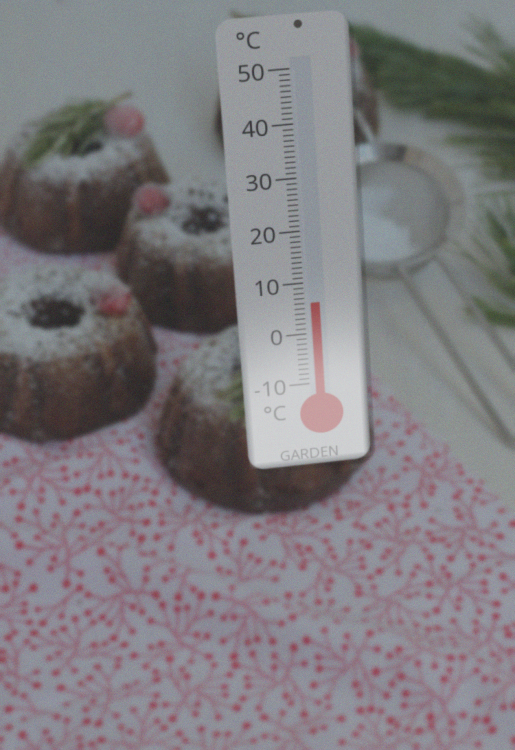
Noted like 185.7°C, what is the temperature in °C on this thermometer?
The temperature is 6°C
